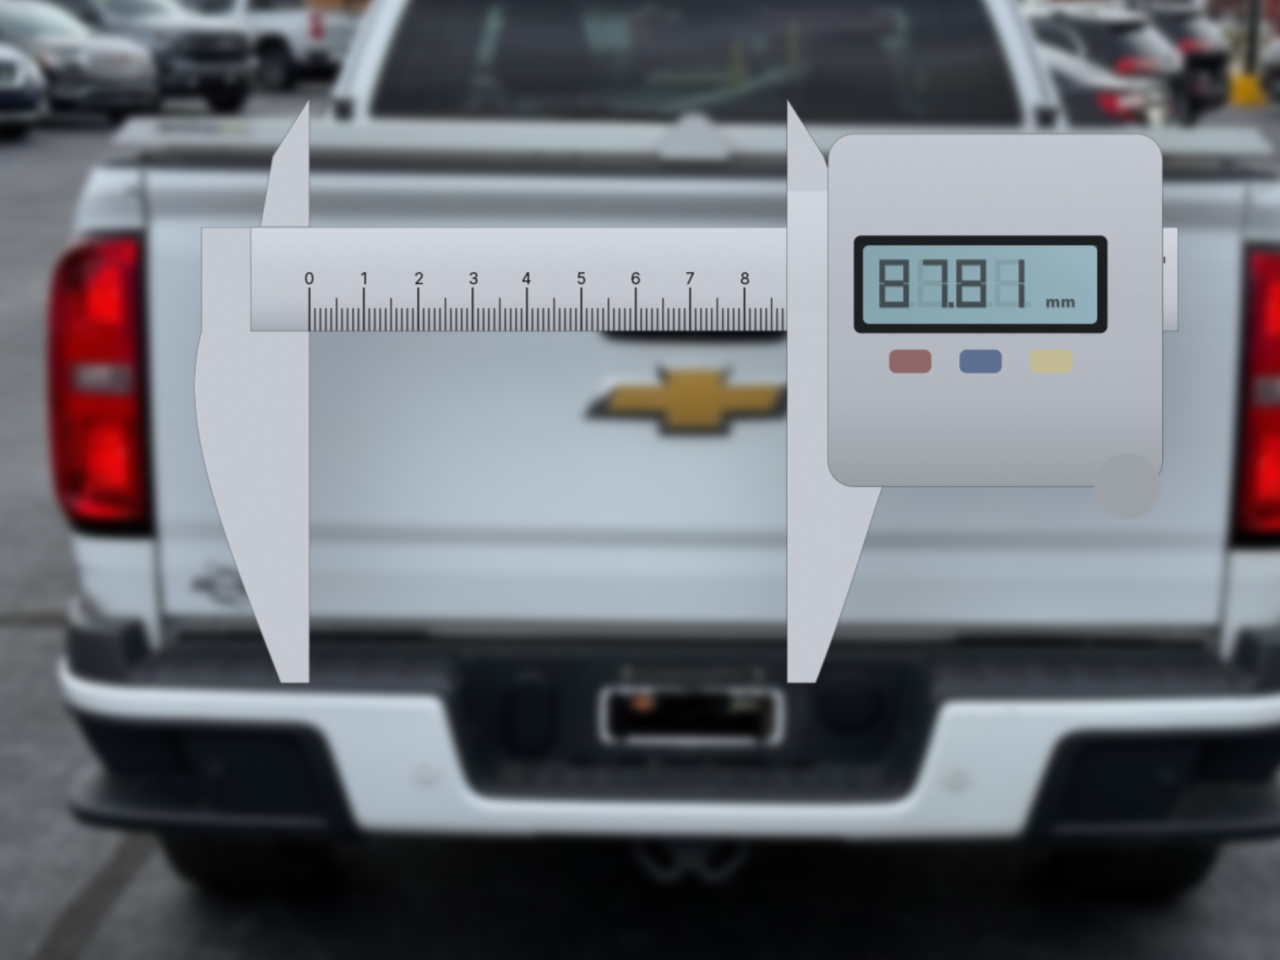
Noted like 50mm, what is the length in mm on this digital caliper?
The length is 87.81mm
